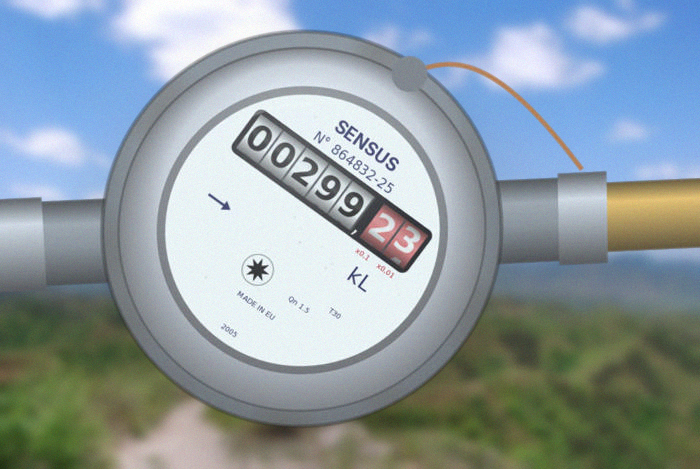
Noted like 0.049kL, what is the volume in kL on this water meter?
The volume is 299.23kL
